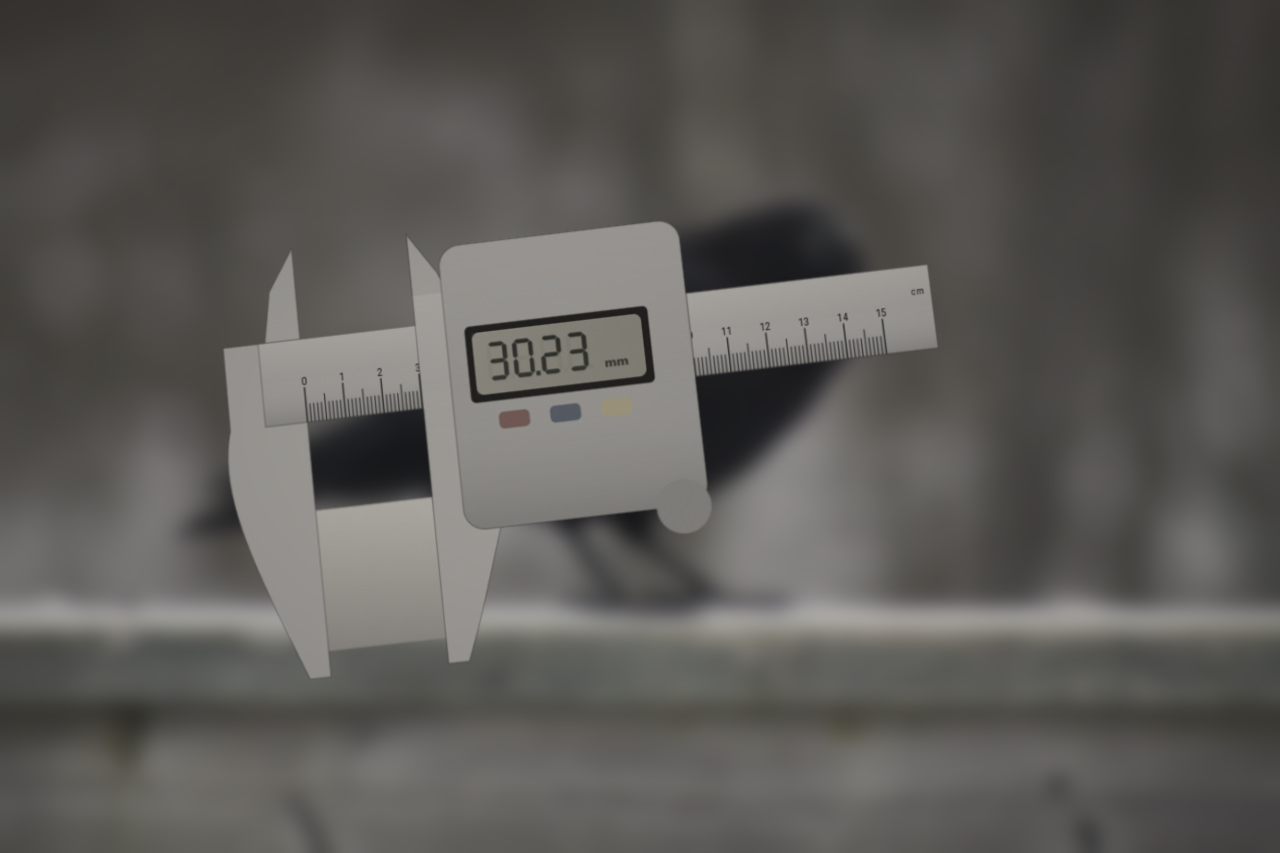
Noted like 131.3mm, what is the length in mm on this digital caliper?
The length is 30.23mm
